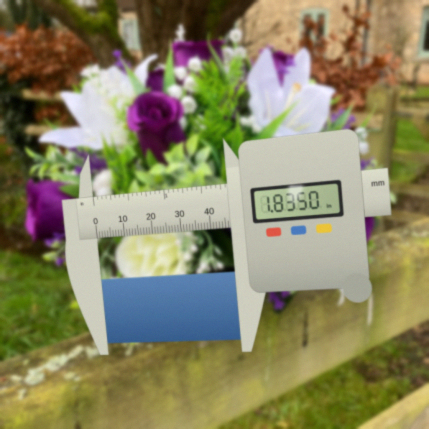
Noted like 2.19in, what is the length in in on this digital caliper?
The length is 1.8350in
